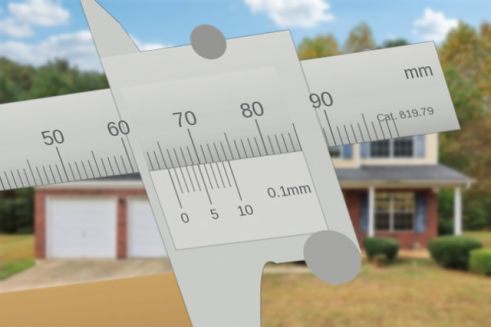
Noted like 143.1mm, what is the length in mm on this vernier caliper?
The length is 65.2mm
